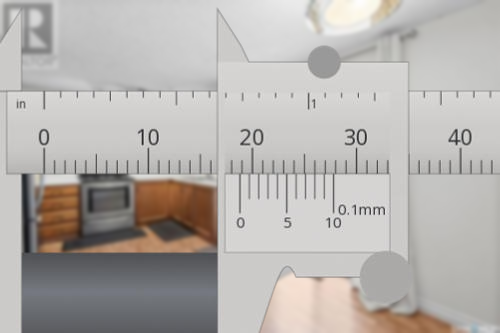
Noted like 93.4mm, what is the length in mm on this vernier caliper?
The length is 18.8mm
